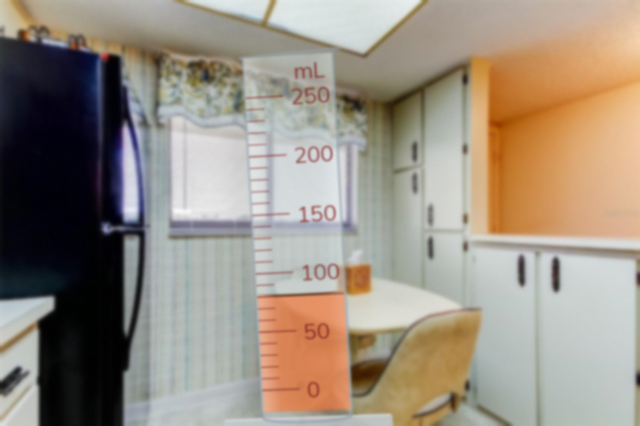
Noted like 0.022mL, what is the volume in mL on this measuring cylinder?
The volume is 80mL
